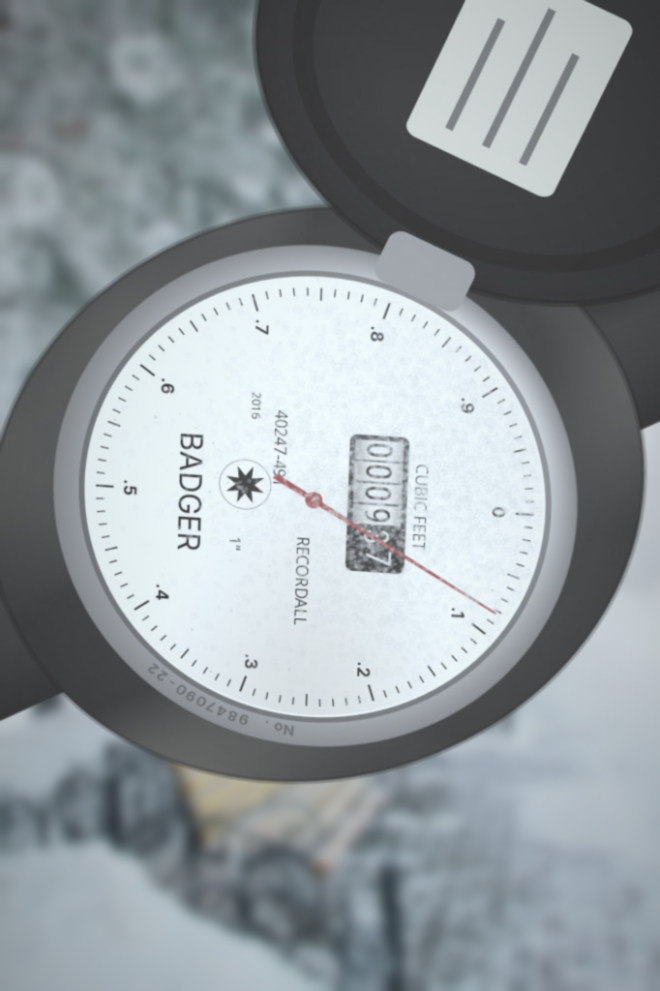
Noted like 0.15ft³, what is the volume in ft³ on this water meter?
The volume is 937.08ft³
